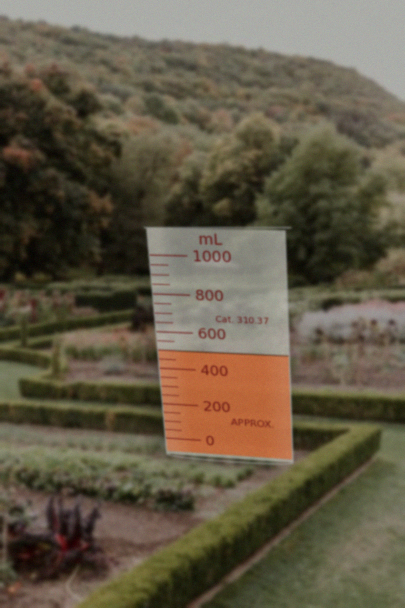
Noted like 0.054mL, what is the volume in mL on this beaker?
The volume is 500mL
